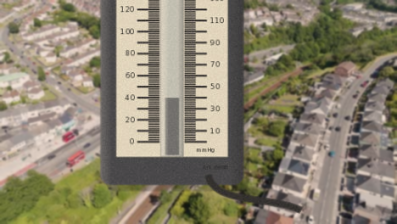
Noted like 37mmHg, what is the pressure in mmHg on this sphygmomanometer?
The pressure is 40mmHg
